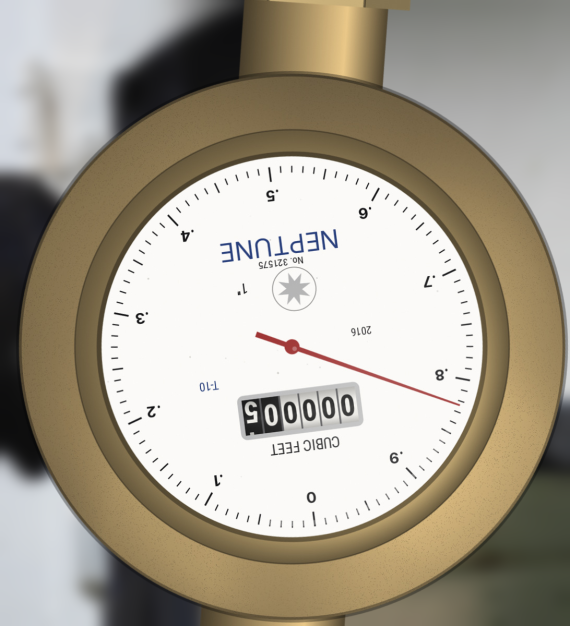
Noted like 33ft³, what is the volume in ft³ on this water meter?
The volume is 4.82ft³
